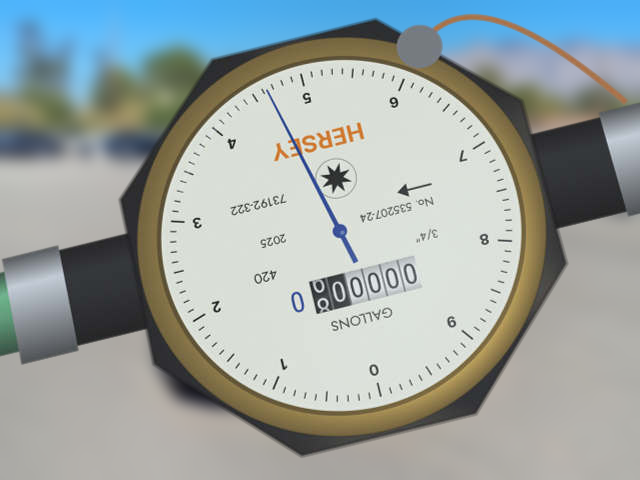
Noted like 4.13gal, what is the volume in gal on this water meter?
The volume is 84.6gal
